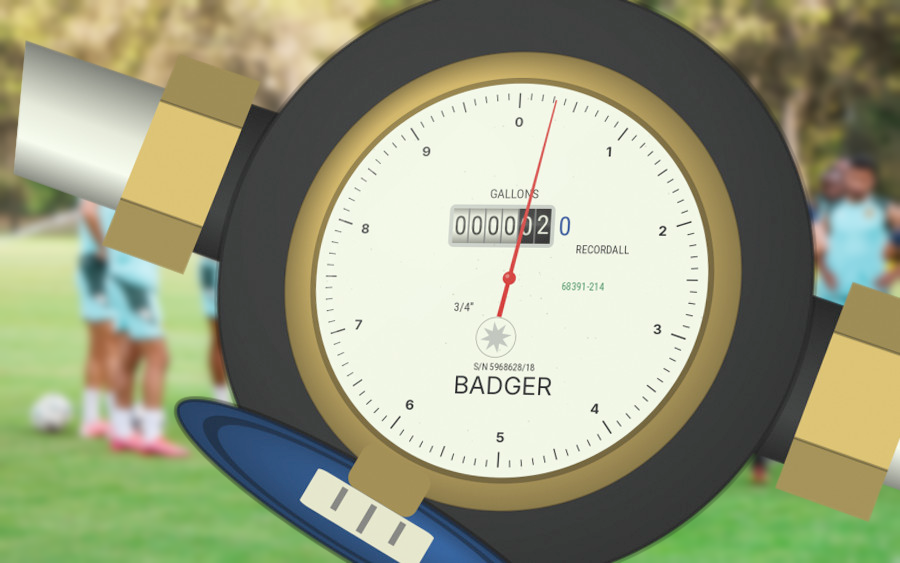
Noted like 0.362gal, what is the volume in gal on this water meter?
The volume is 20.3gal
